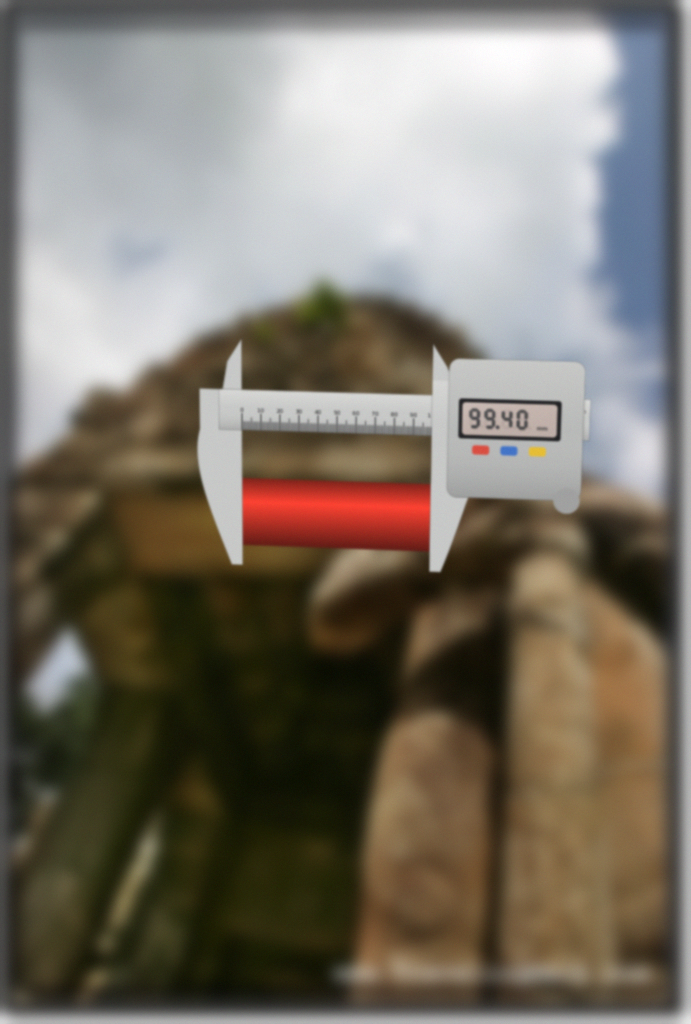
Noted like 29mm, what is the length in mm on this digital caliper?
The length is 99.40mm
